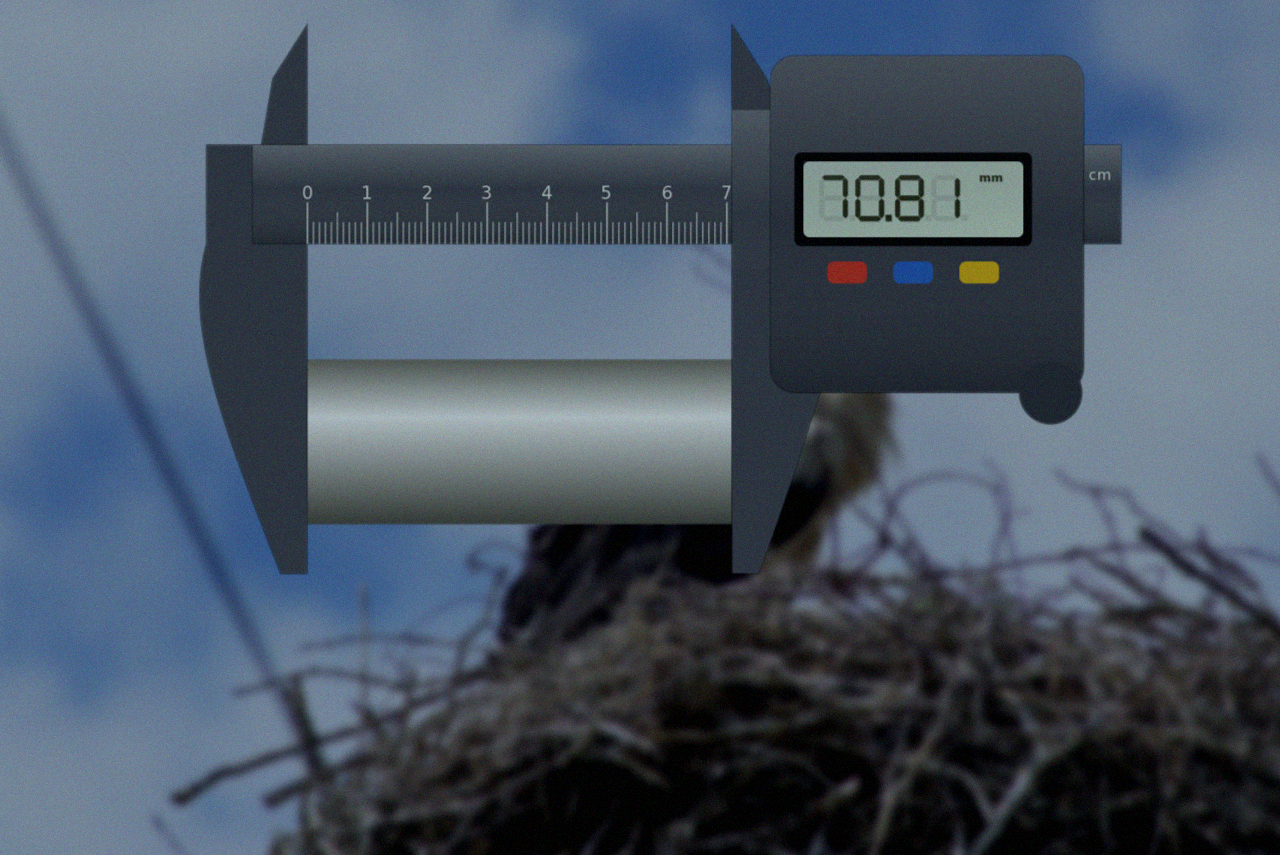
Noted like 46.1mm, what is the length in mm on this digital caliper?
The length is 70.81mm
